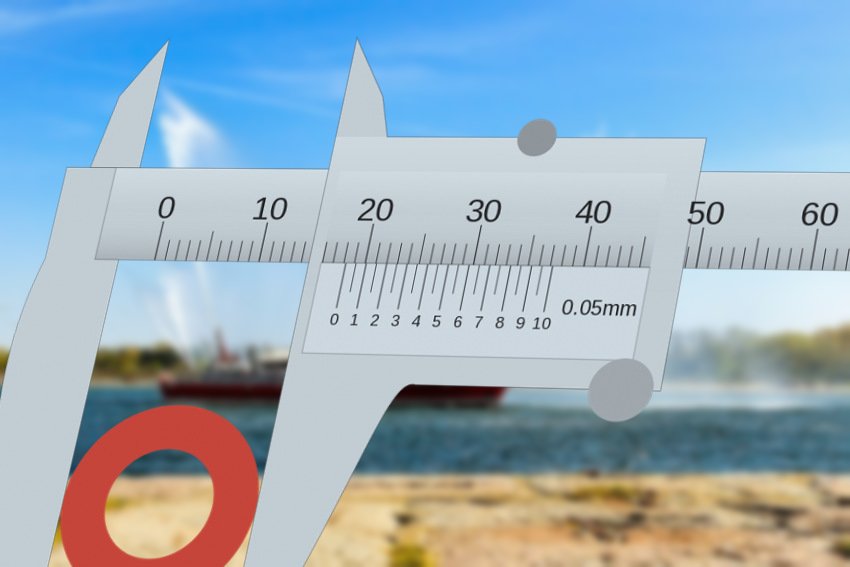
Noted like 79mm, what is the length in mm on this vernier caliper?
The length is 18.2mm
